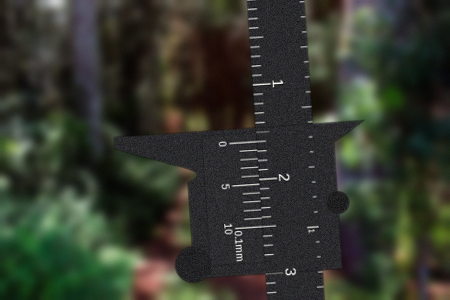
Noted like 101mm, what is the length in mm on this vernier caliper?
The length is 16.0mm
